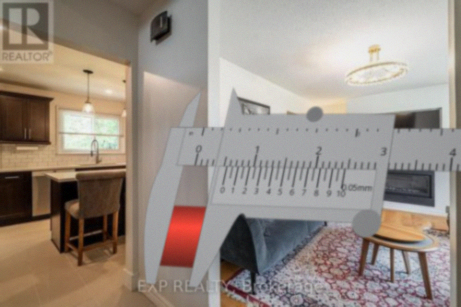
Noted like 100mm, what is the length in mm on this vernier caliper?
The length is 5.5mm
